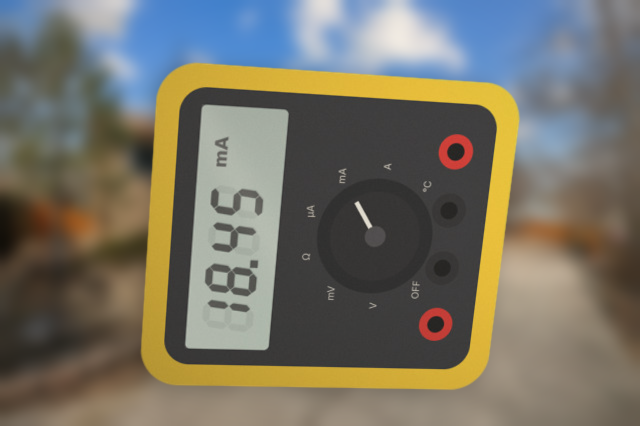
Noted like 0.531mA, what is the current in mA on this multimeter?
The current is 18.45mA
